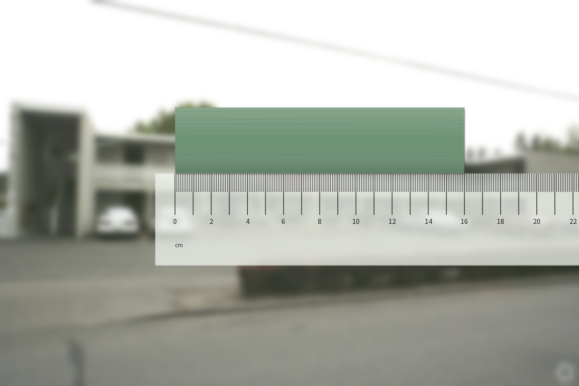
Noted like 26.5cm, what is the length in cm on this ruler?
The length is 16cm
